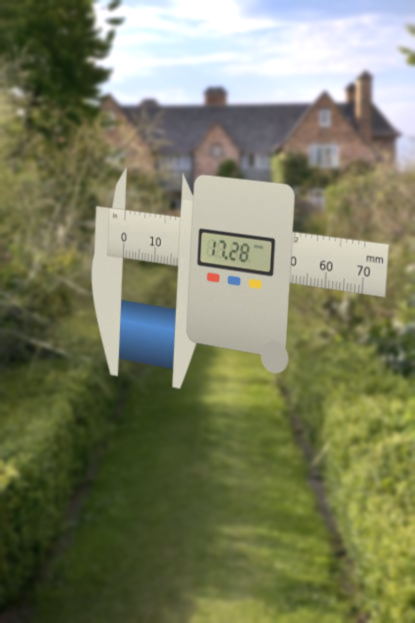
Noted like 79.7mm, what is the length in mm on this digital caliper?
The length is 17.28mm
